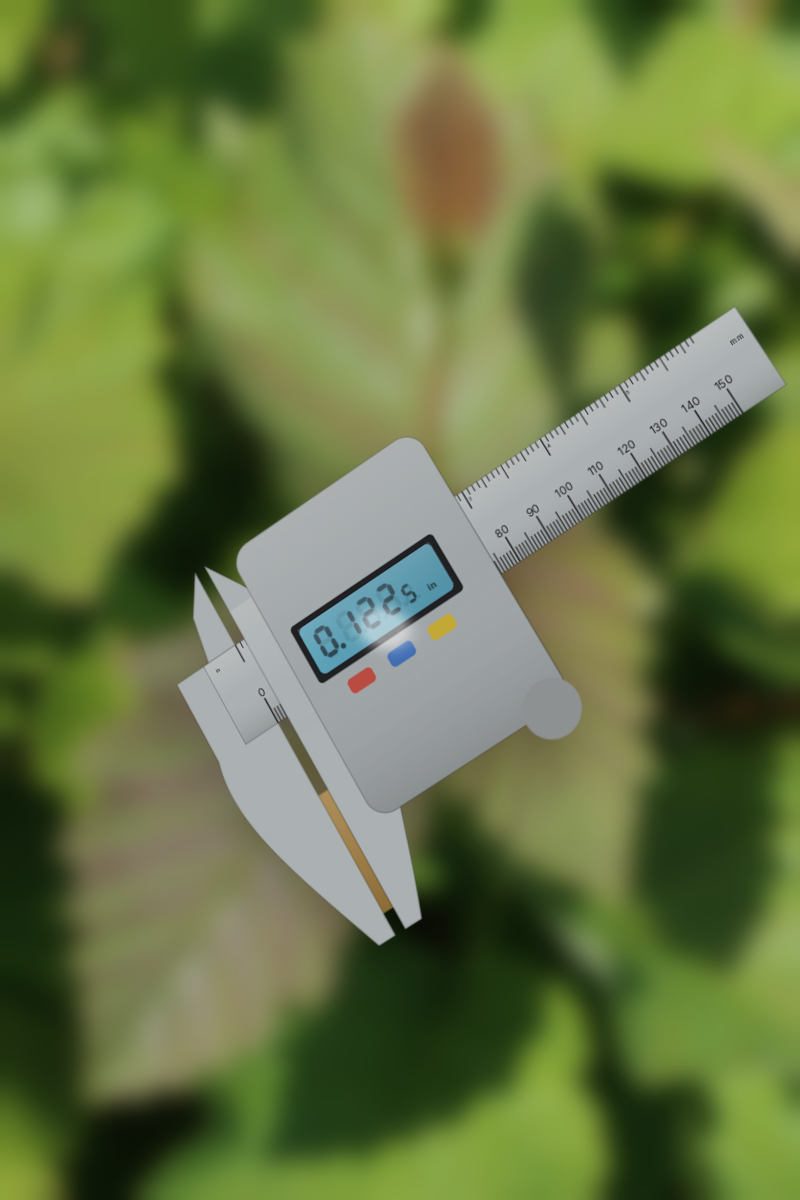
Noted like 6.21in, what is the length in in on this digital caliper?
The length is 0.1225in
